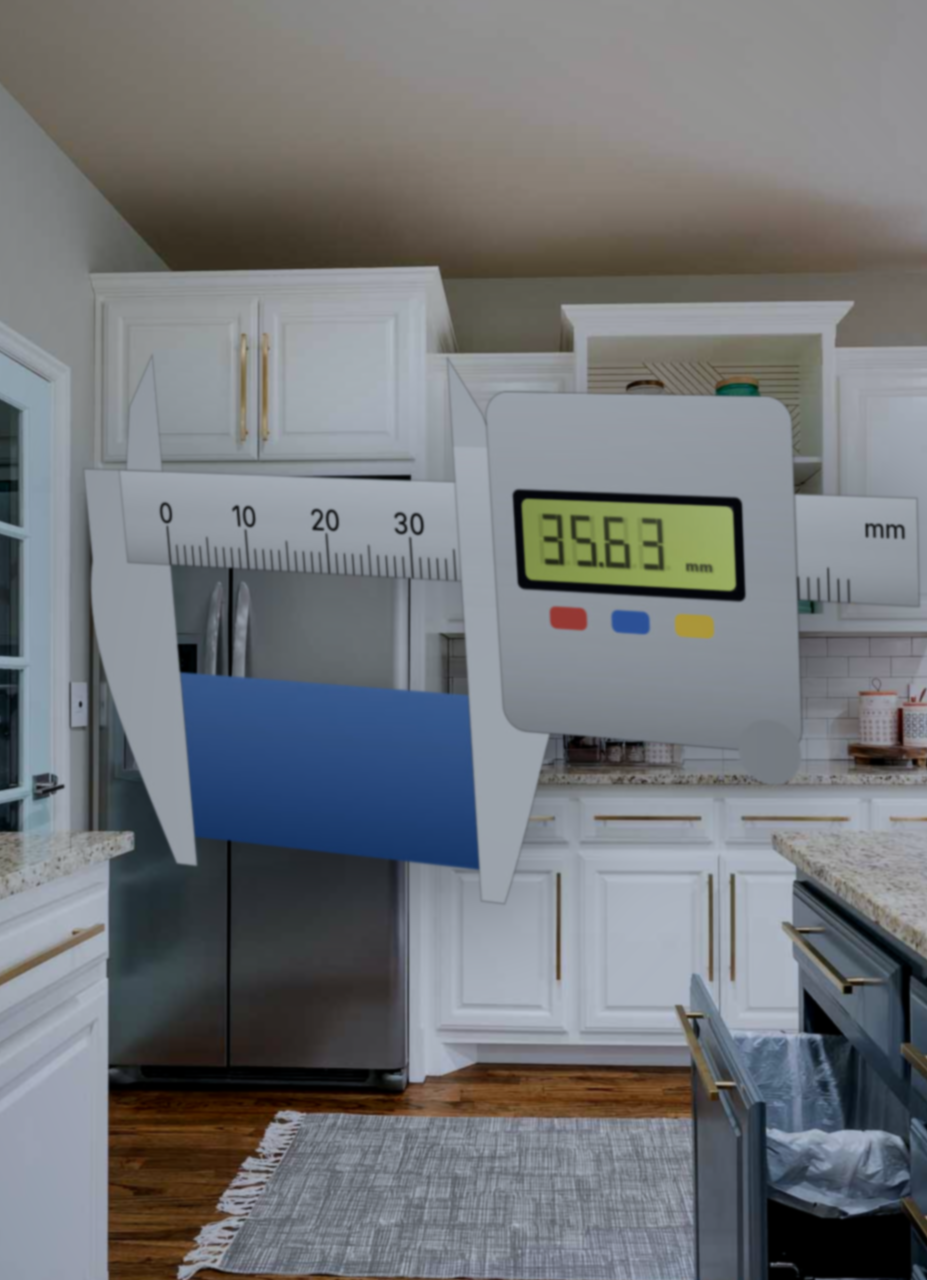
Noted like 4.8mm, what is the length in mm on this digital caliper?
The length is 35.63mm
